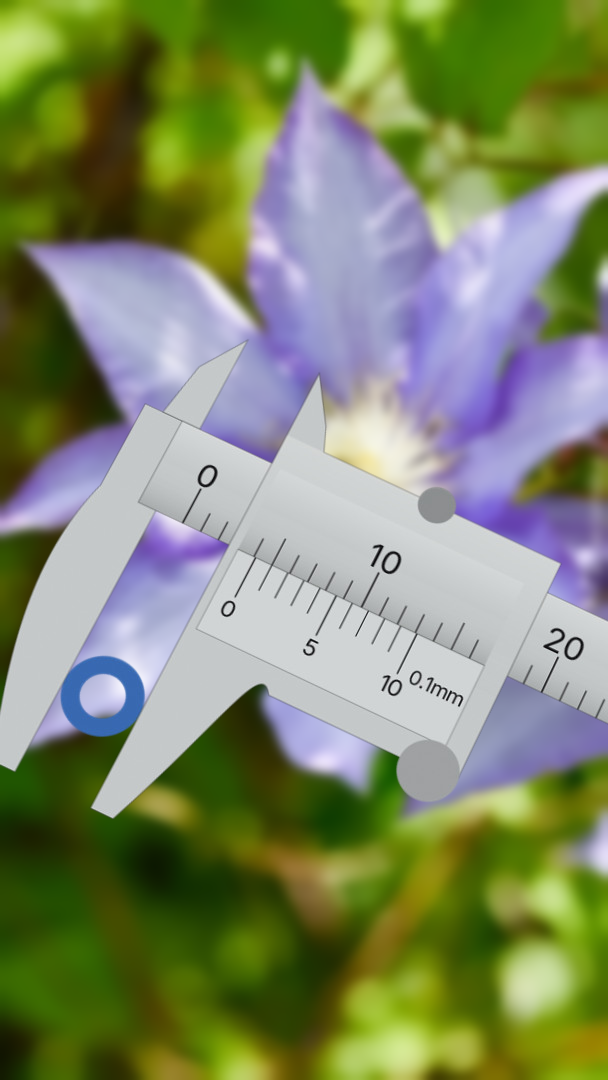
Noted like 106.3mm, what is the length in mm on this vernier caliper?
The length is 4.1mm
